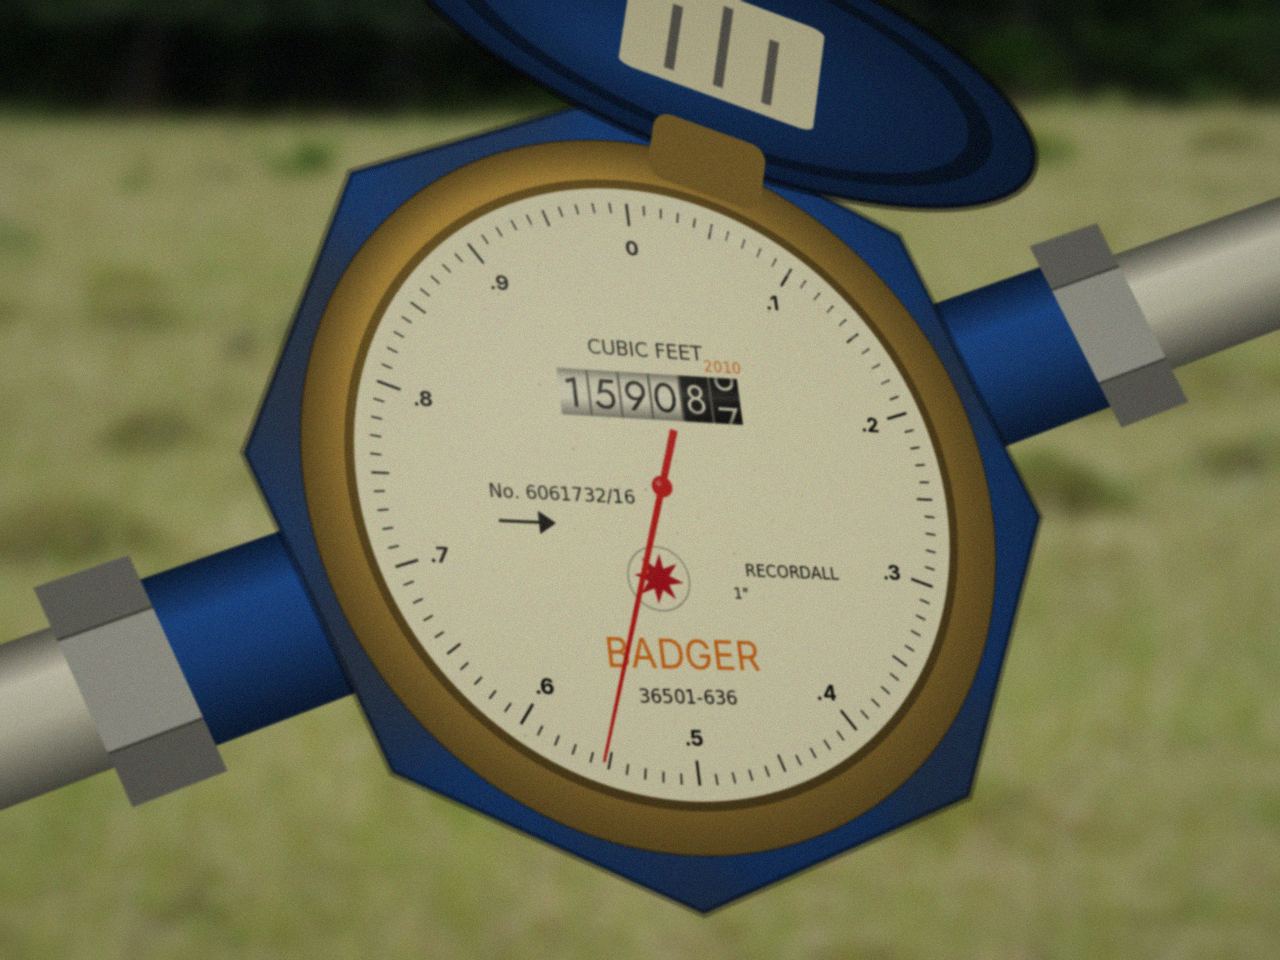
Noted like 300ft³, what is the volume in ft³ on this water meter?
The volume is 159086.55ft³
